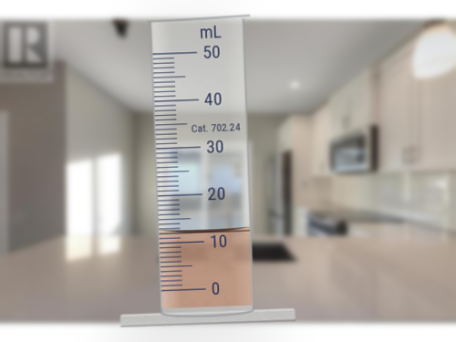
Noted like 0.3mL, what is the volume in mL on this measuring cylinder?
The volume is 12mL
